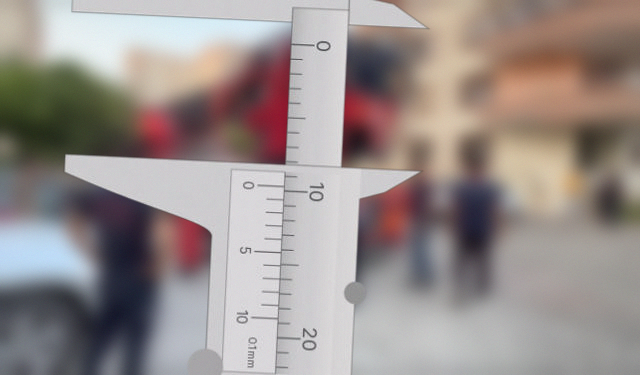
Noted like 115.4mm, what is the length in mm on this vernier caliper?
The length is 9.7mm
